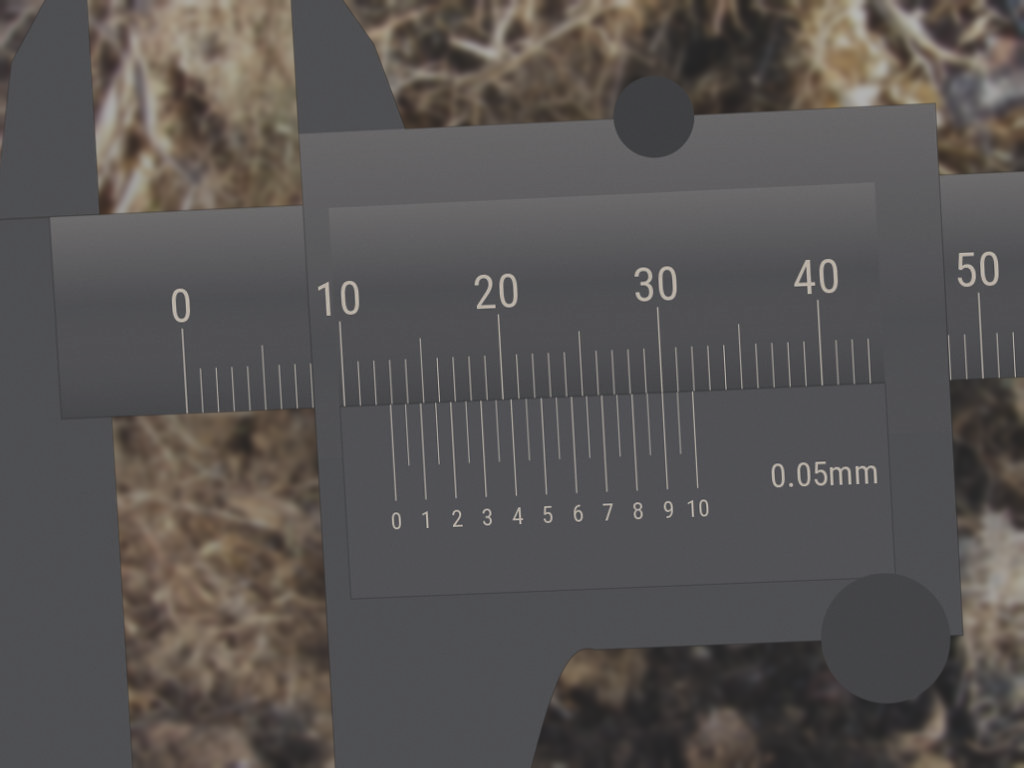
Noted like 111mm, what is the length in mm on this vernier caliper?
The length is 12.9mm
